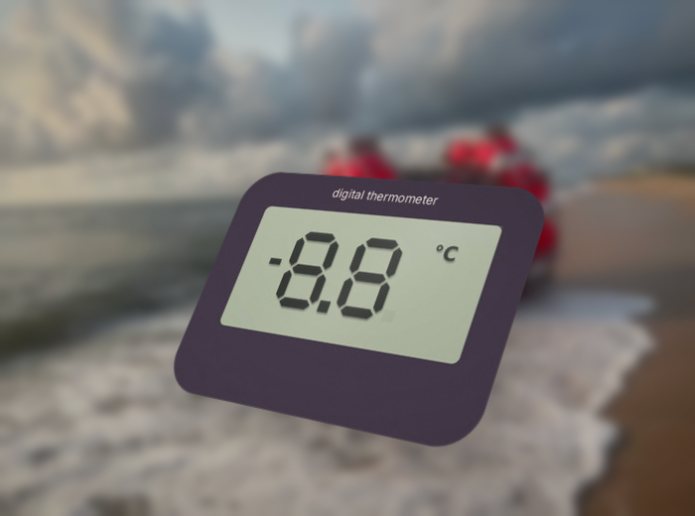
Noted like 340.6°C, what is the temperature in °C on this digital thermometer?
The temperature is -8.8°C
